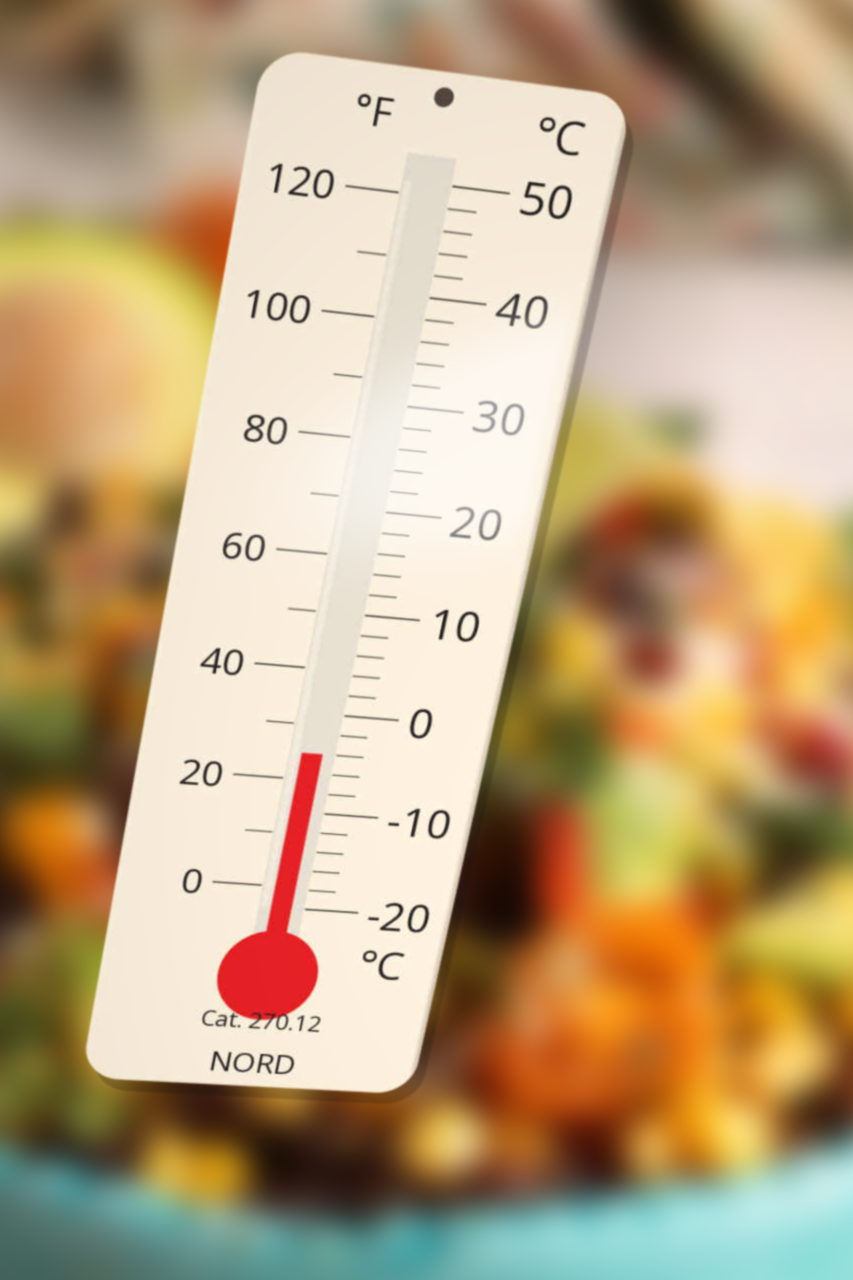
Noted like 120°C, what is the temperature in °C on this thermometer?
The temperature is -4°C
